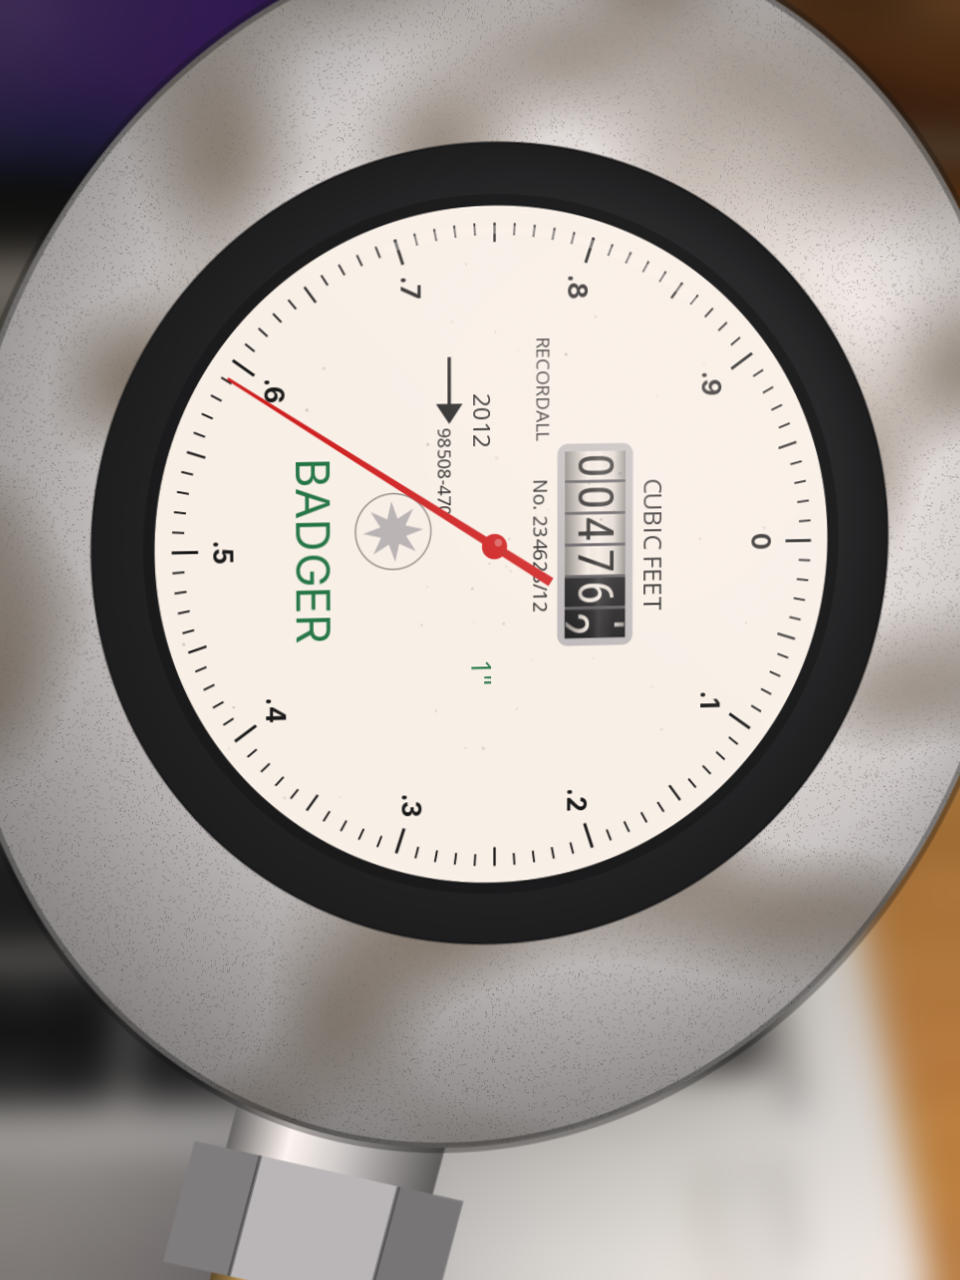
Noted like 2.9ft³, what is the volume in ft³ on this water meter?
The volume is 4761.59ft³
